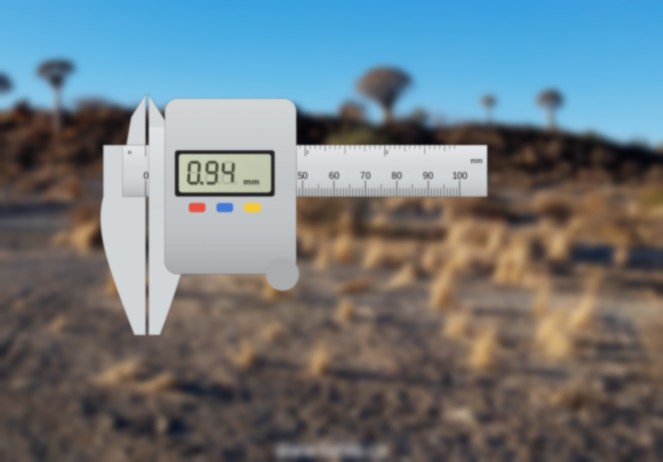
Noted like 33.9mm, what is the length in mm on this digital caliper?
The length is 0.94mm
